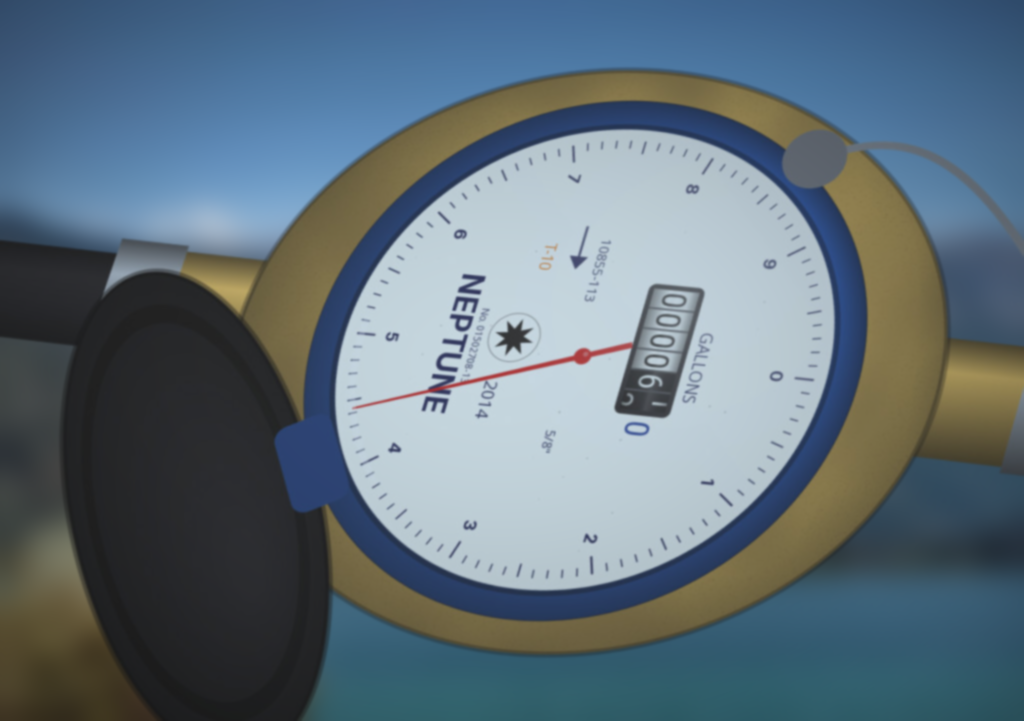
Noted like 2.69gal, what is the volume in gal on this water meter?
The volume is 614.4gal
